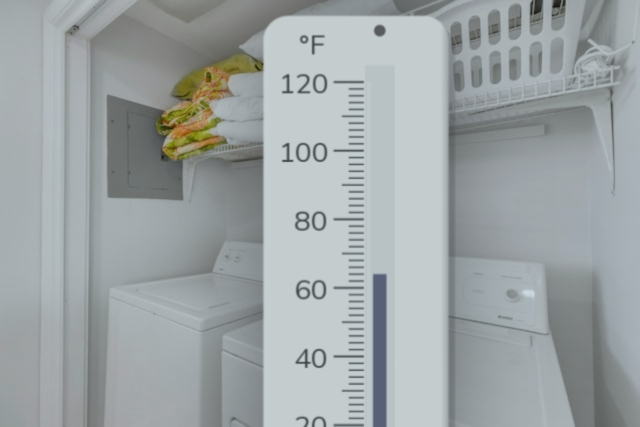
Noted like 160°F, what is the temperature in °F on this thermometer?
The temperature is 64°F
